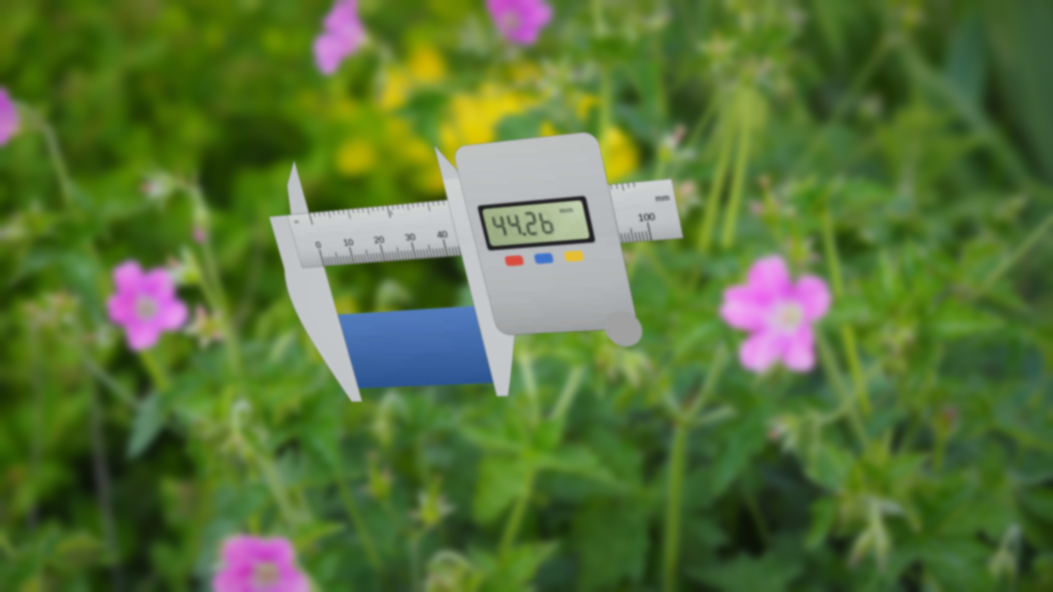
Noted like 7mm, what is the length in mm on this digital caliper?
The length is 44.26mm
